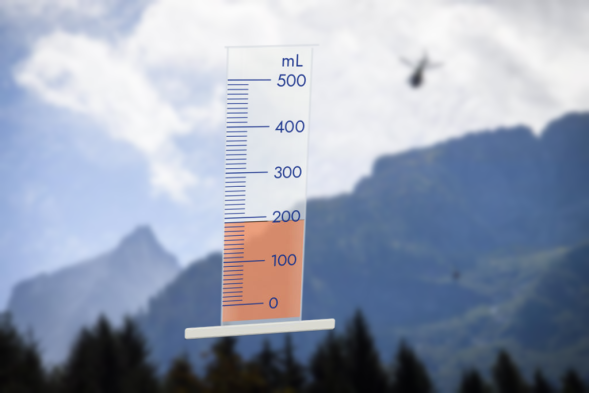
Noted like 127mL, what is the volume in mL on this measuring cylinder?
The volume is 190mL
